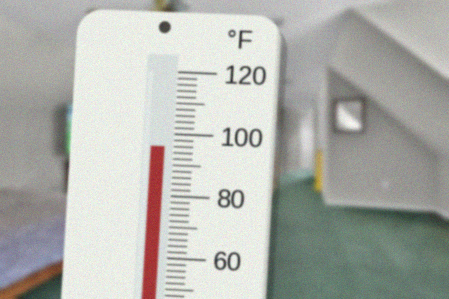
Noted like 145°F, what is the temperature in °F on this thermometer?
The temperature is 96°F
